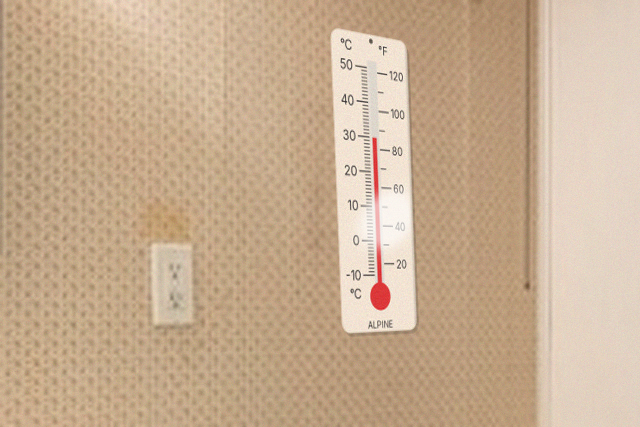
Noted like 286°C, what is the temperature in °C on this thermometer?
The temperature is 30°C
